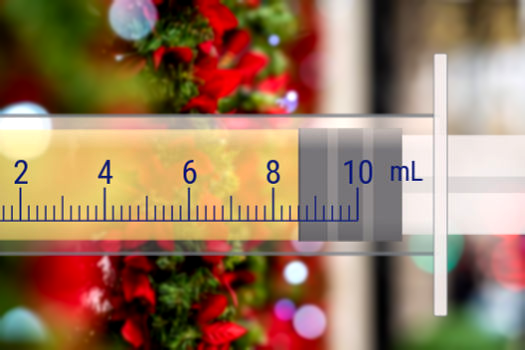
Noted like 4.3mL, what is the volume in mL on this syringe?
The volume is 8.6mL
